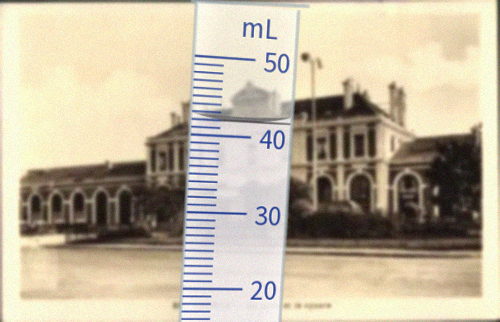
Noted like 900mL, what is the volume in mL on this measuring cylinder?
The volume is 42mL
